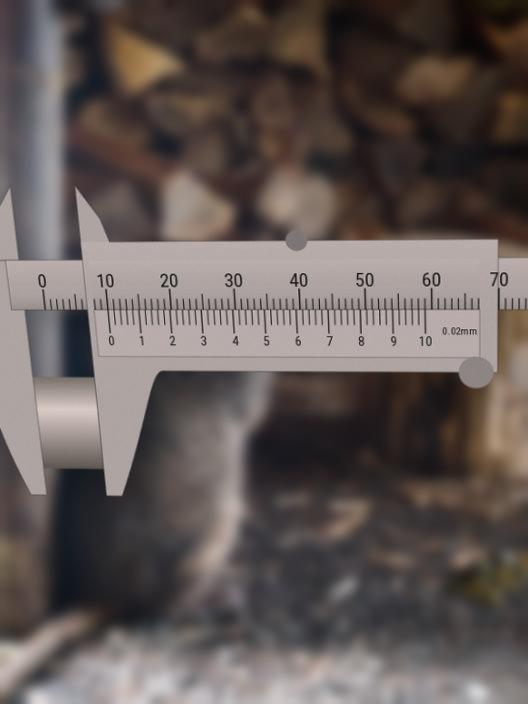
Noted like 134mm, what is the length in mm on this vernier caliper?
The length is 10.0mm
